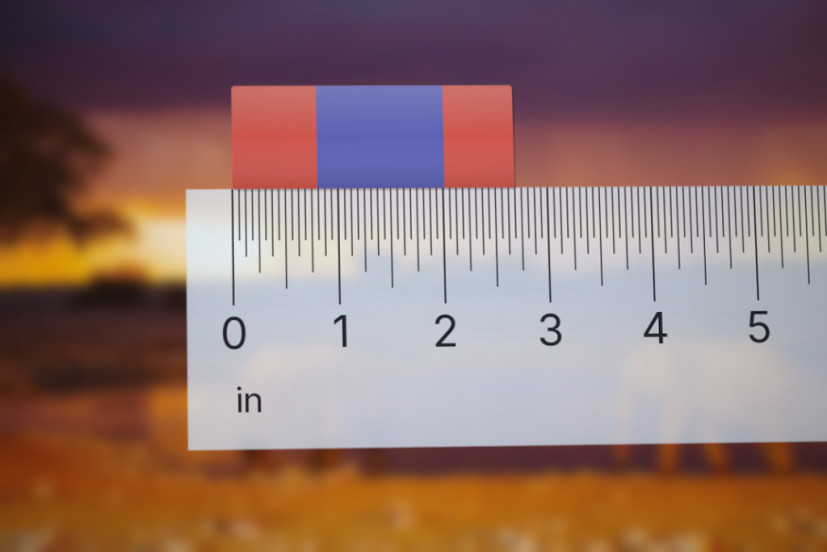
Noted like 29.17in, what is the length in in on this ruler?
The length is 2.6875in
